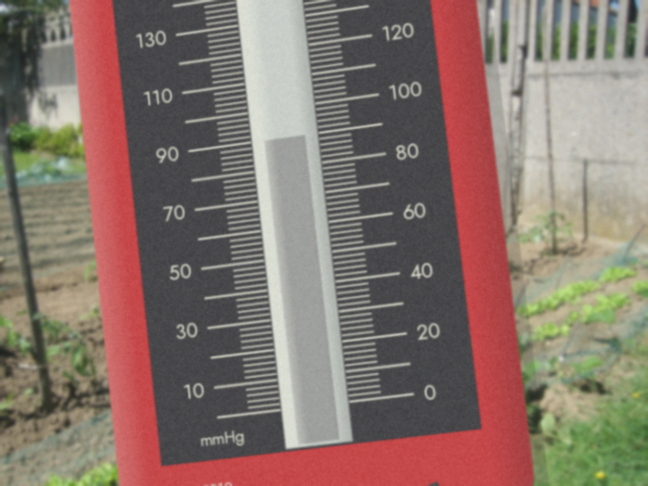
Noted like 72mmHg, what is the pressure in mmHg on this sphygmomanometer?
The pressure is 90mmHg
